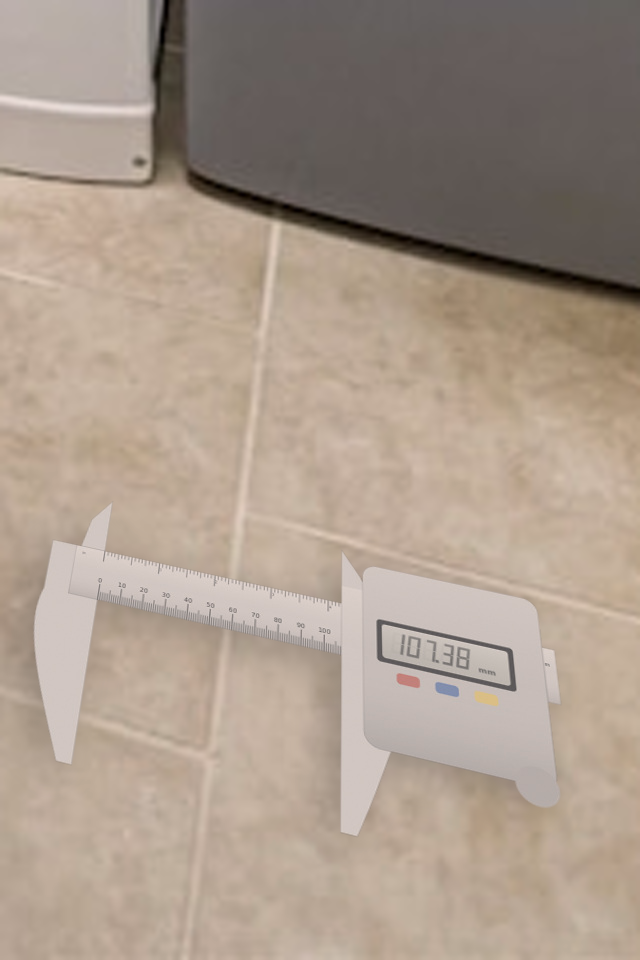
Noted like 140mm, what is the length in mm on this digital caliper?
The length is 107.38mm
